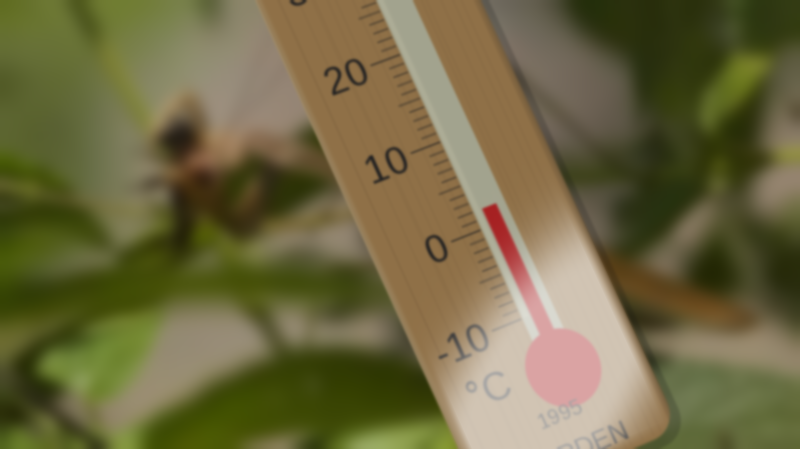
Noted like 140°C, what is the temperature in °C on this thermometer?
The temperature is 2°C
